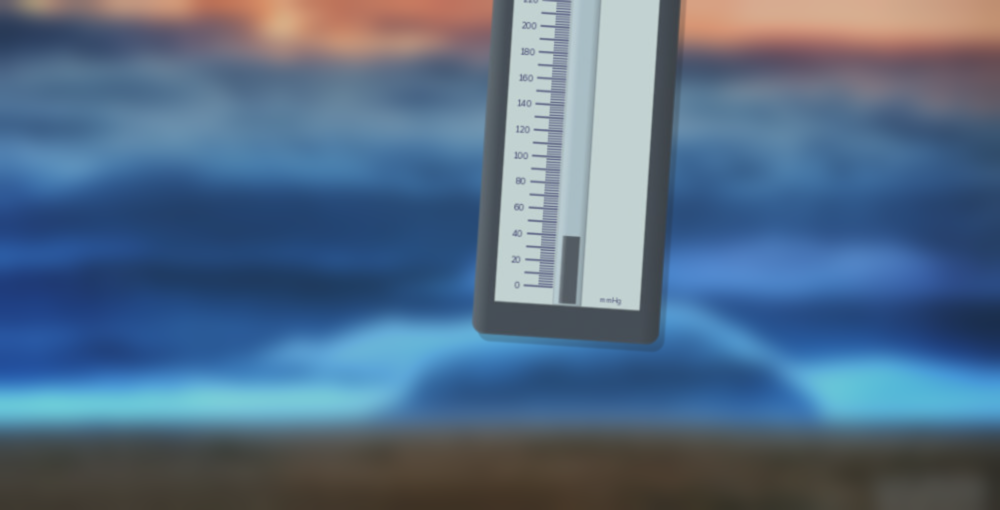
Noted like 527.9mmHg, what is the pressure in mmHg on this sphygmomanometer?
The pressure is 40mmHg
